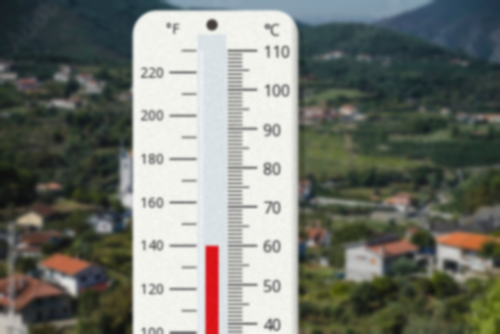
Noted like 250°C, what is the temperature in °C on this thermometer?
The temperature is 60°C
